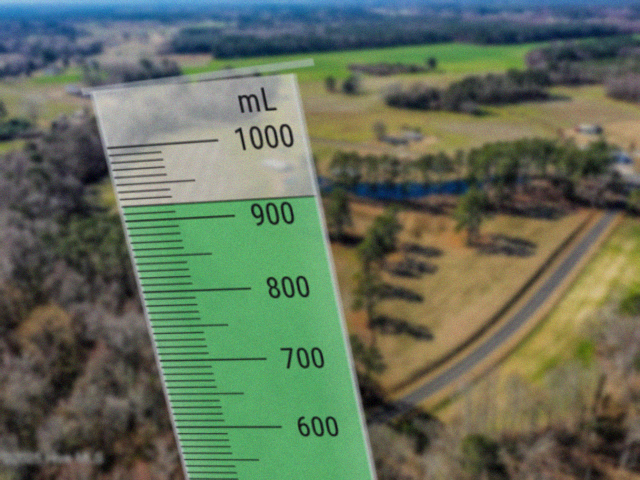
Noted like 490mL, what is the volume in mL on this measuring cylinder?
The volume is 920mL
